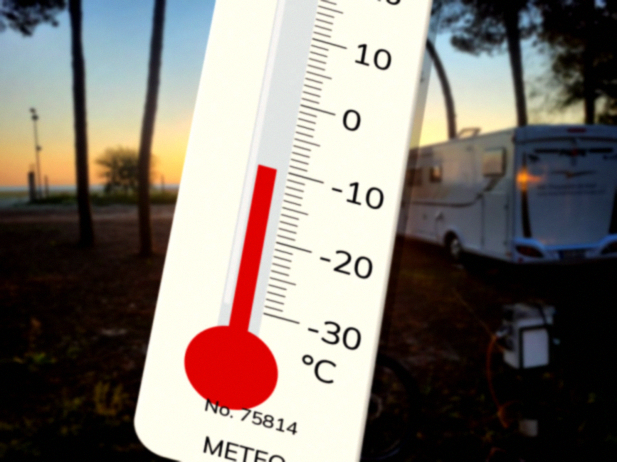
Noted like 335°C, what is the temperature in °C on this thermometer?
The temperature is -10°C
